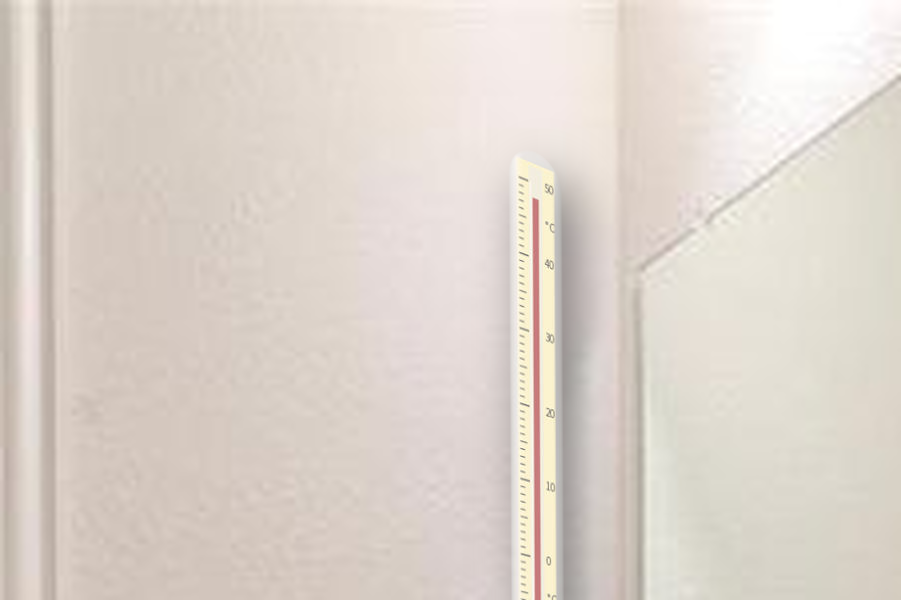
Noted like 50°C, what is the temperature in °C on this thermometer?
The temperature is 48°C
